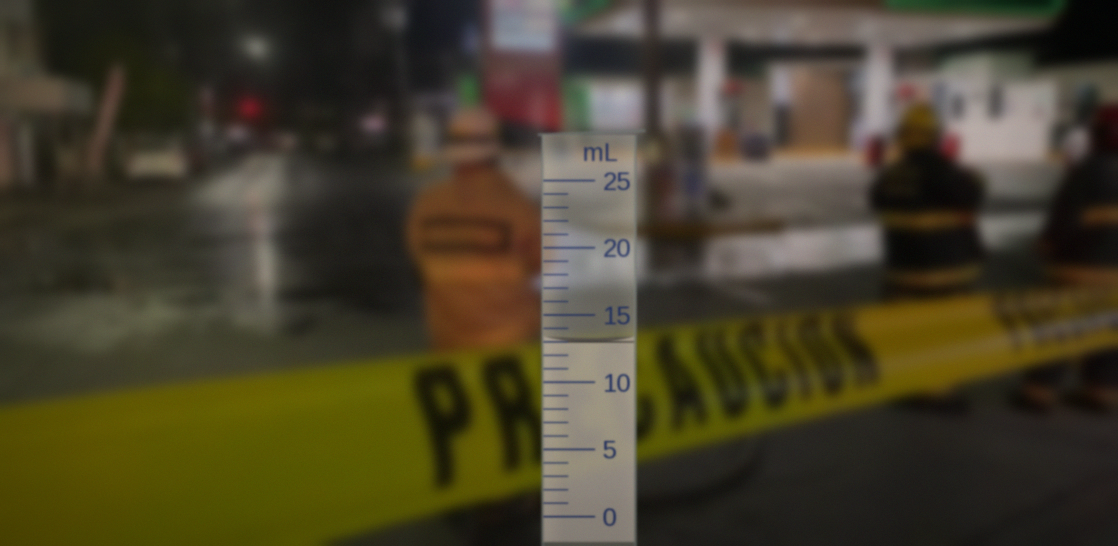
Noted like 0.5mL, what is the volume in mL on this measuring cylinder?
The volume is 13mL
